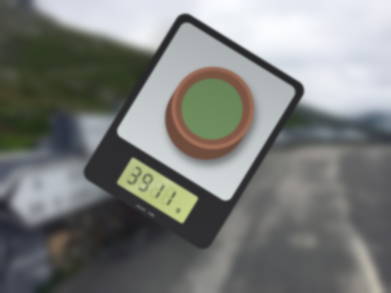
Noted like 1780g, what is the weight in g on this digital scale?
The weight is 3911g
